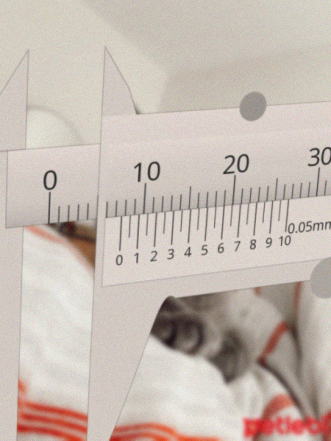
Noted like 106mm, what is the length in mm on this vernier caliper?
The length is 7.6mm
